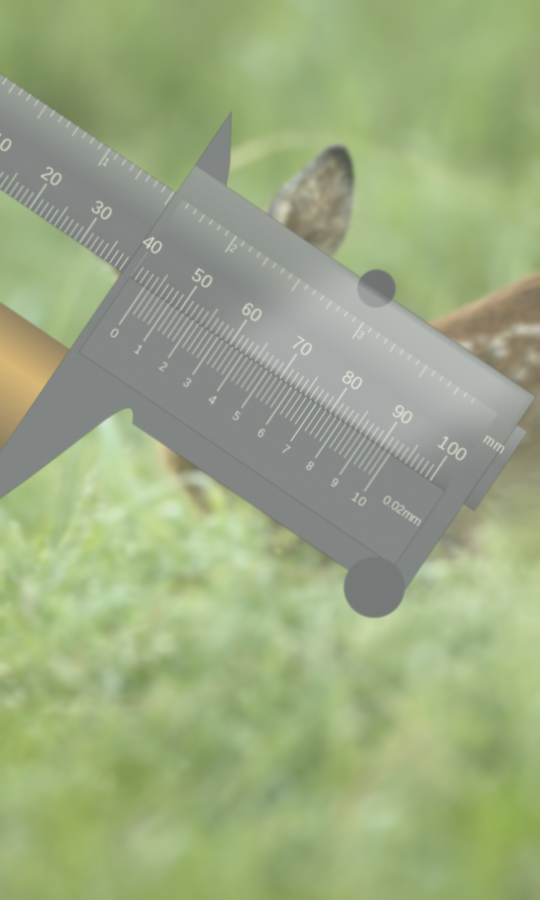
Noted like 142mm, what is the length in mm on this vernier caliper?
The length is 43.0mm
